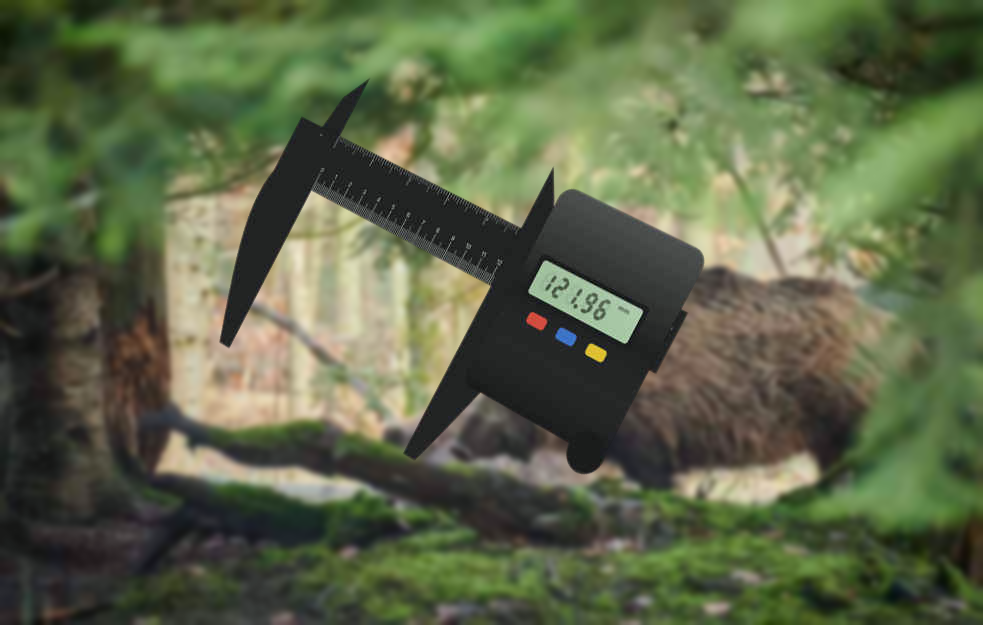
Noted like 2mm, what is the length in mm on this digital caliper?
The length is 121.96mm
